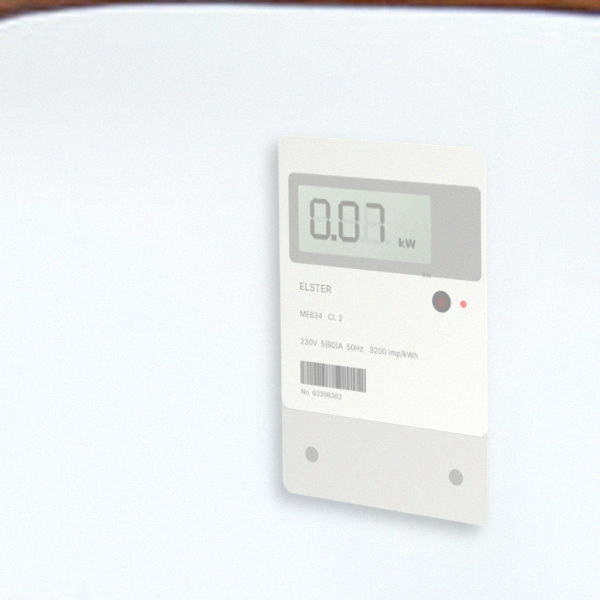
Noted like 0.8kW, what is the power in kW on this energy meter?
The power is 0.07kW
